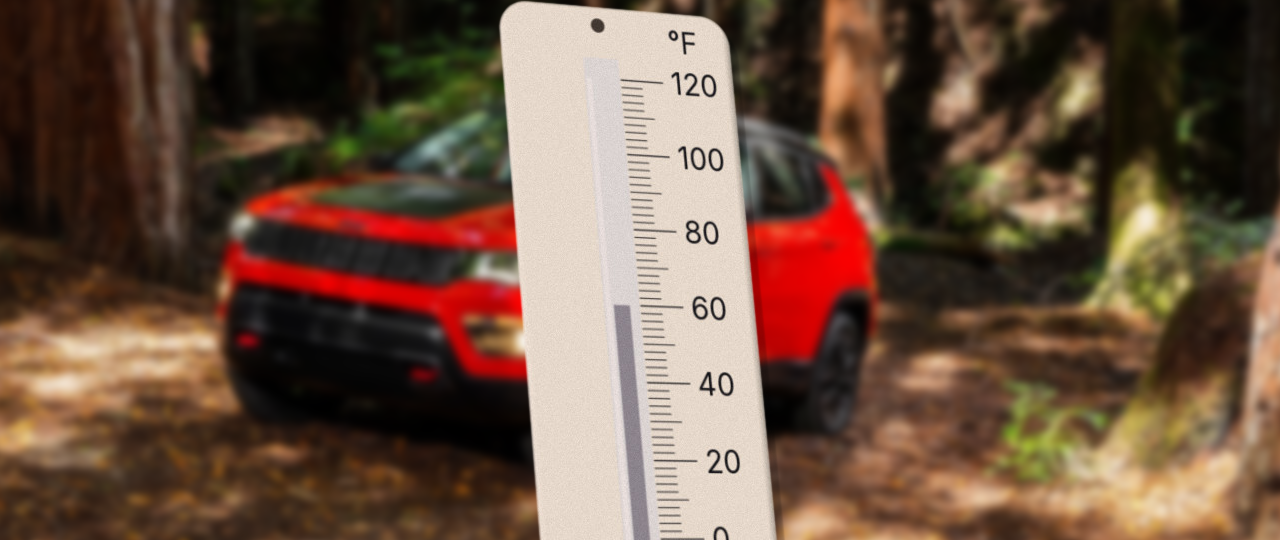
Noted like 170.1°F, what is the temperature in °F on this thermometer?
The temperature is 60°F
